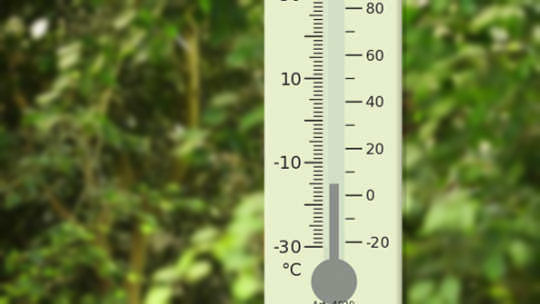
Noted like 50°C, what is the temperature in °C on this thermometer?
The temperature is -15°C
